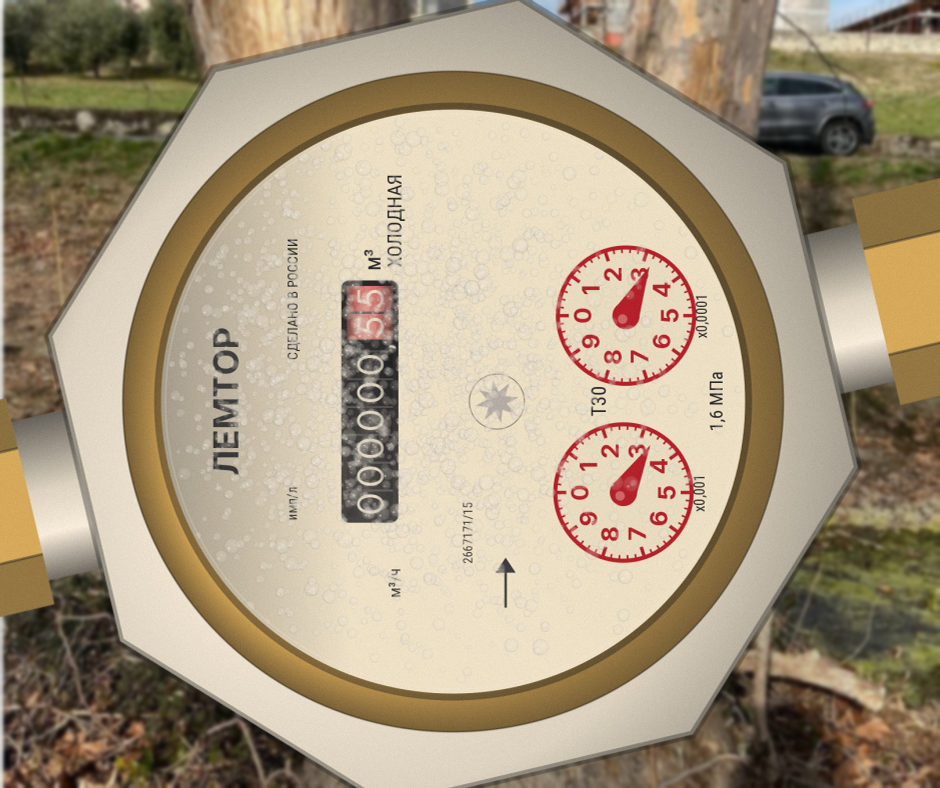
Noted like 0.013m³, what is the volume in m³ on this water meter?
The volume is 0.5533m³
